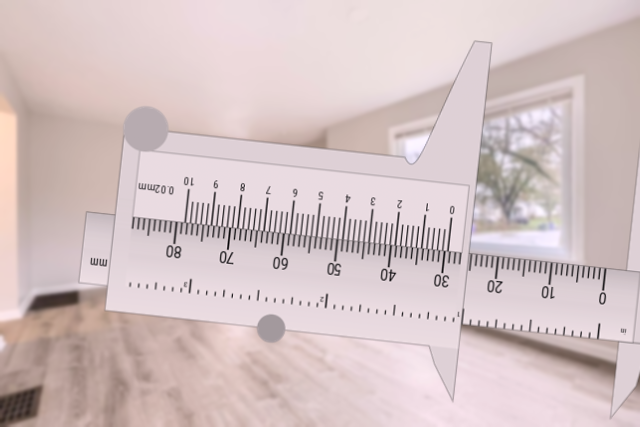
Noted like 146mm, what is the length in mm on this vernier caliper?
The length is 29.4mm
